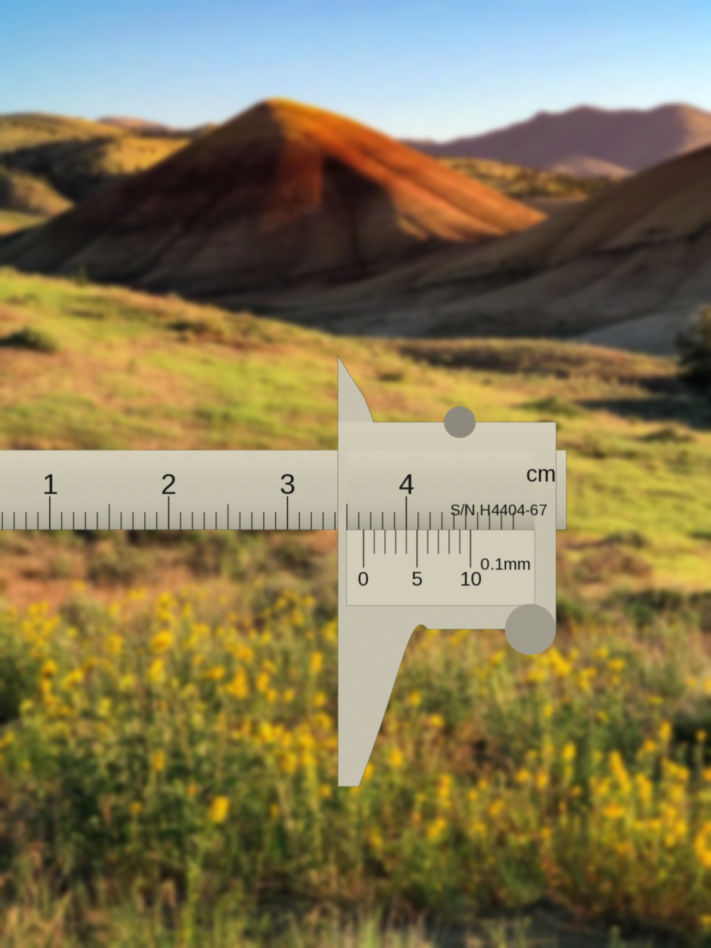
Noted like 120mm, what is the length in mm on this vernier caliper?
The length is 36.4mm
